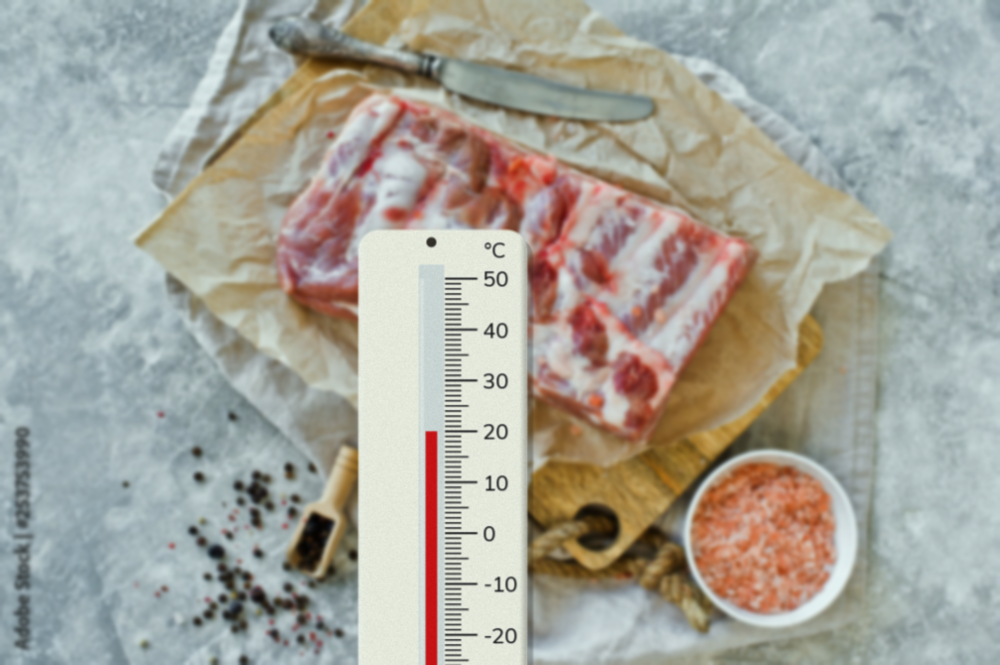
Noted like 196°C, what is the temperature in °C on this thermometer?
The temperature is 20°C
